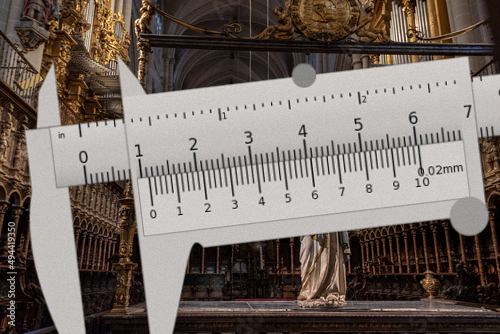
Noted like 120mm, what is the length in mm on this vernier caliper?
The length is 11.4mm
